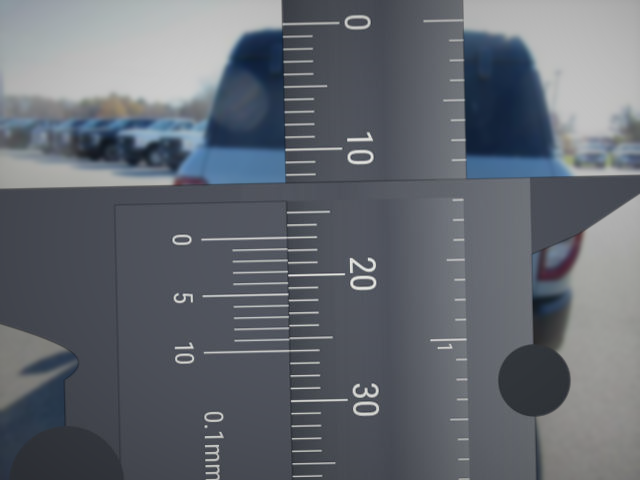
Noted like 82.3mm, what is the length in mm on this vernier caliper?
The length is 17.0mm
